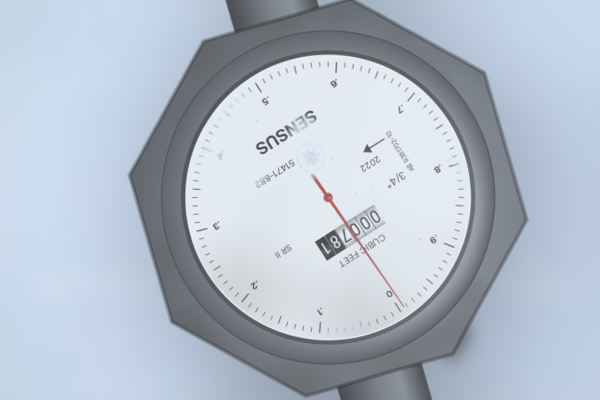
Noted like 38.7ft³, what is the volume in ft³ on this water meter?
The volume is 780.99ft³
